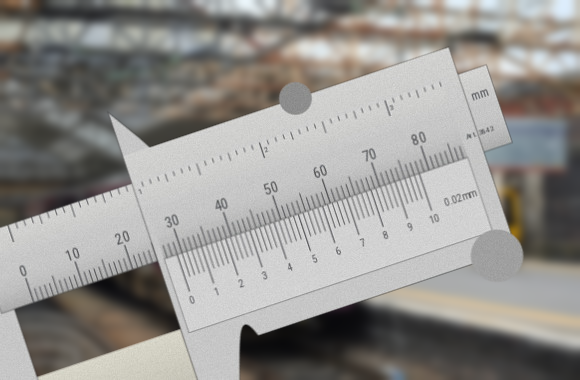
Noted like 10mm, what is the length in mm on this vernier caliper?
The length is 29.0mm
